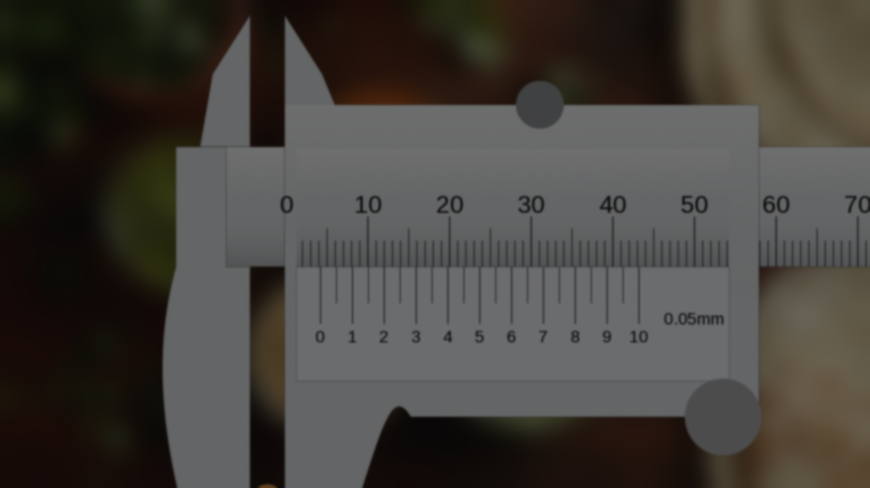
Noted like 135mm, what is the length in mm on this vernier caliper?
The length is 4.2mm
